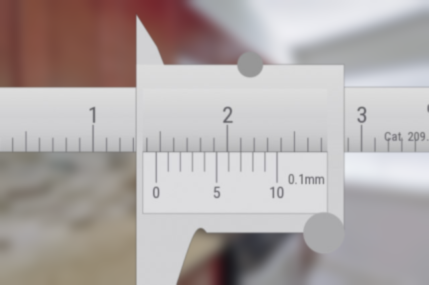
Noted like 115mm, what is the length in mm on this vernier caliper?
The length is 14.7mm
